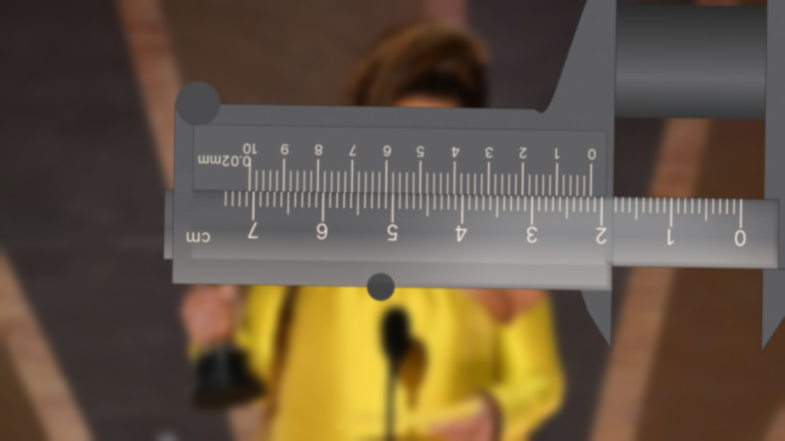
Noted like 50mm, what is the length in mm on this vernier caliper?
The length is 21.6mm
